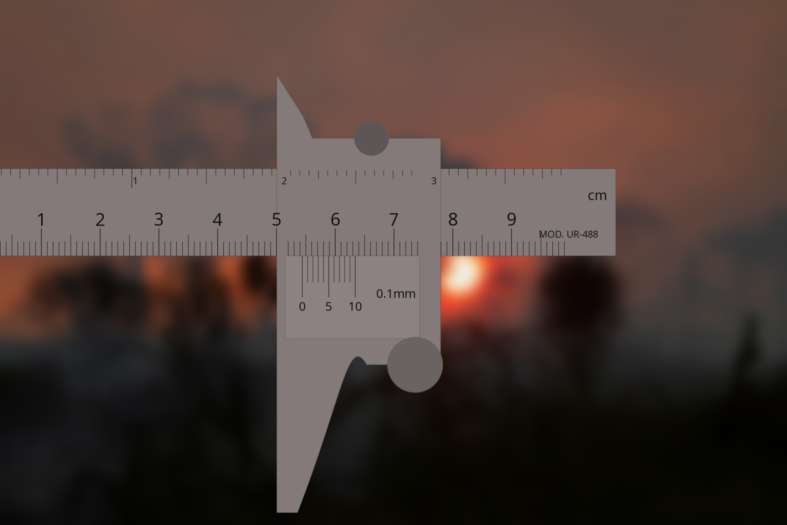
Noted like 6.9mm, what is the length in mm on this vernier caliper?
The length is 54.4mm
